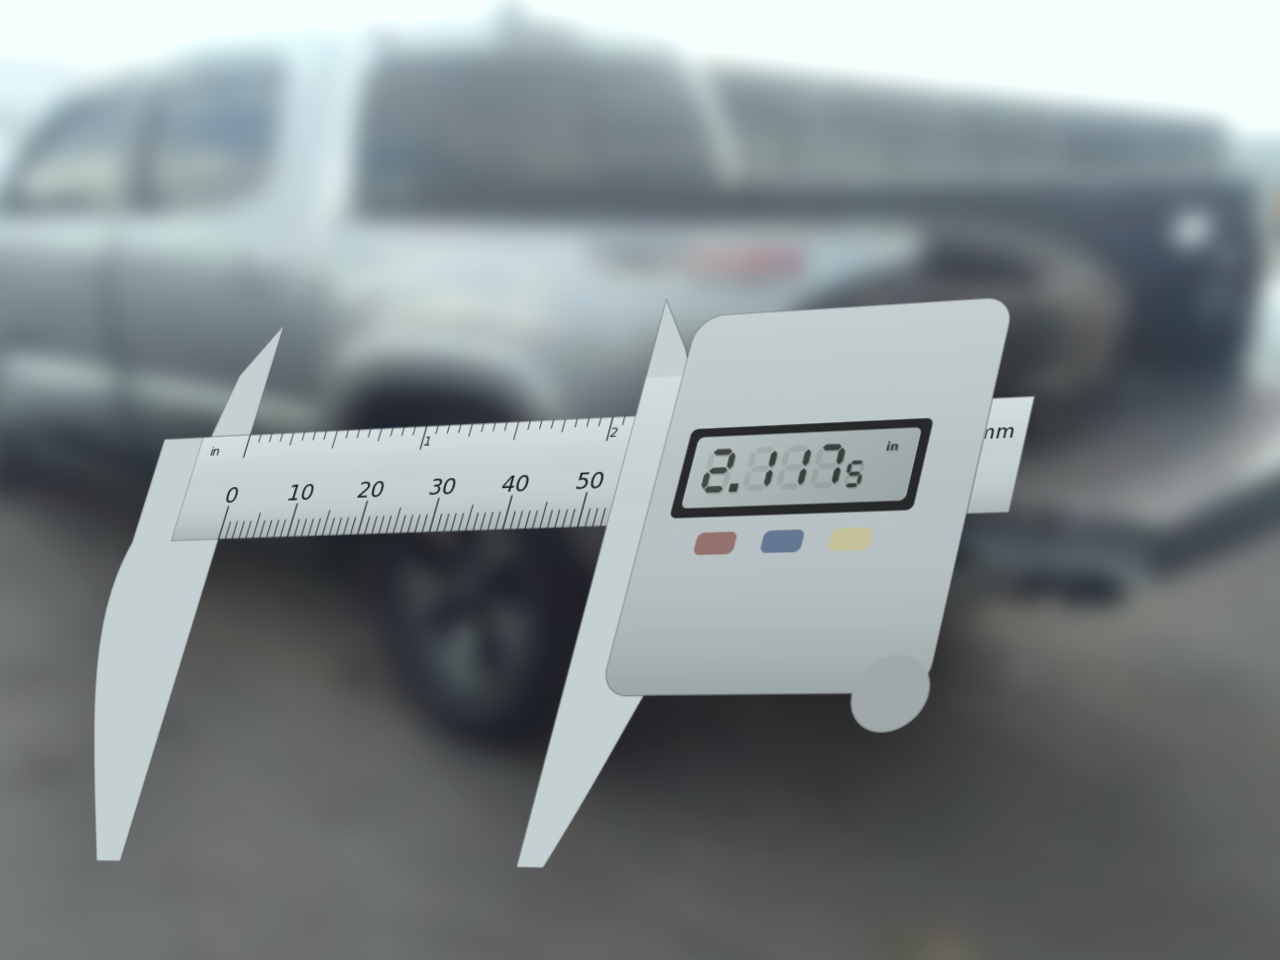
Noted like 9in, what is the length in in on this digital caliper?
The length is 2.1175in
